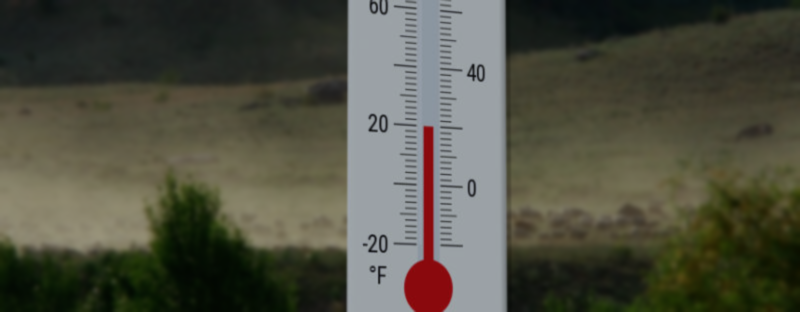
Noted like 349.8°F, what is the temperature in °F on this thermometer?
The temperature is 20°F
